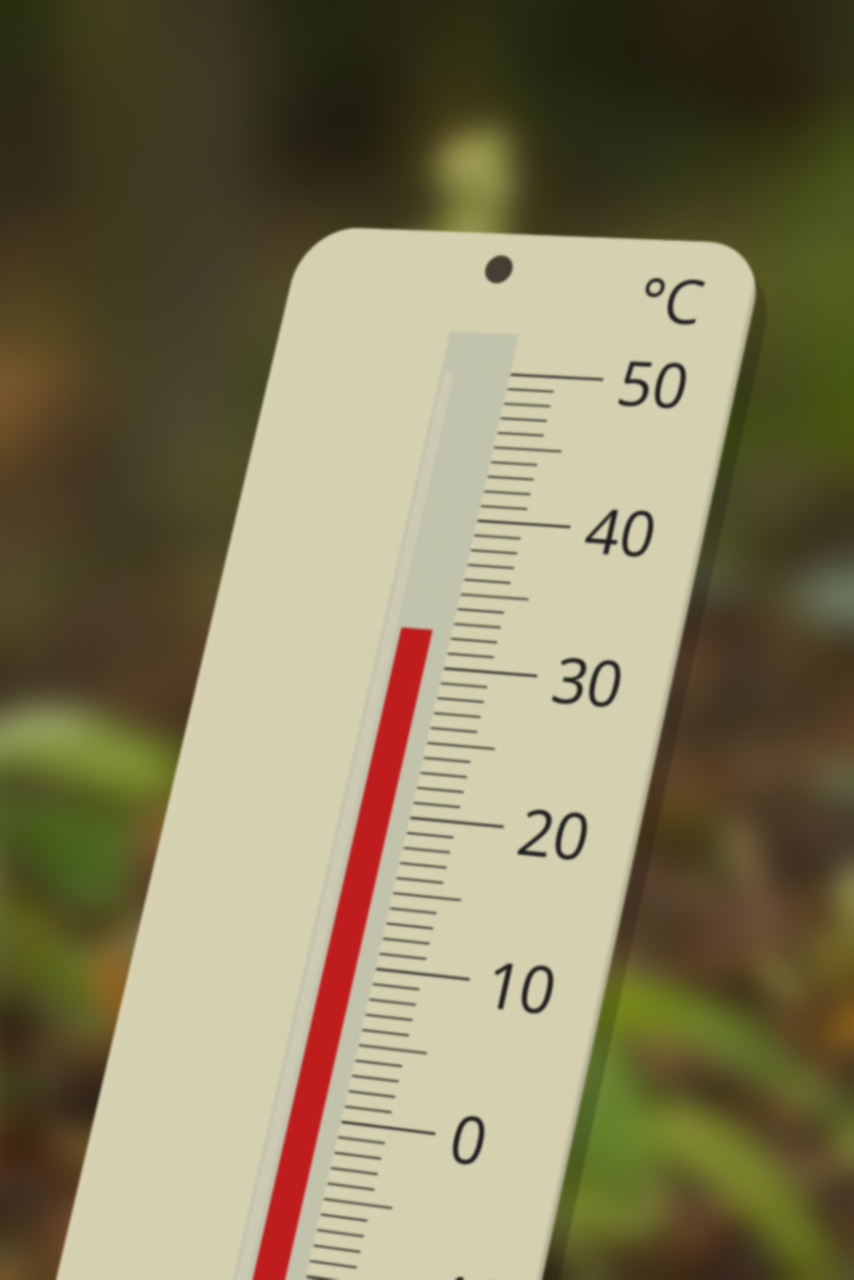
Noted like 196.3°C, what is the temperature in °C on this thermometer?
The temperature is 32.5°C
